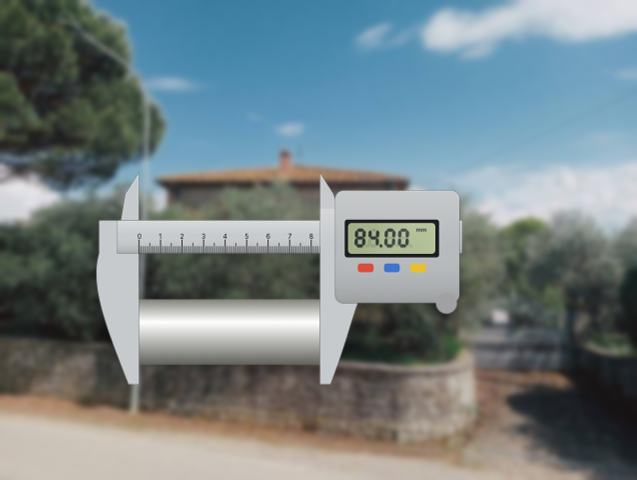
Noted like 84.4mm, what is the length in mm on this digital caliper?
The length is 84.00mm
